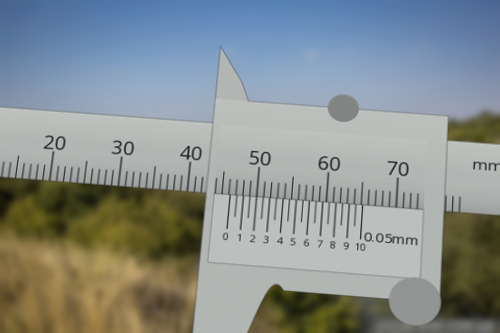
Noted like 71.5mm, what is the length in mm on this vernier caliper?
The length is 46.2mm
